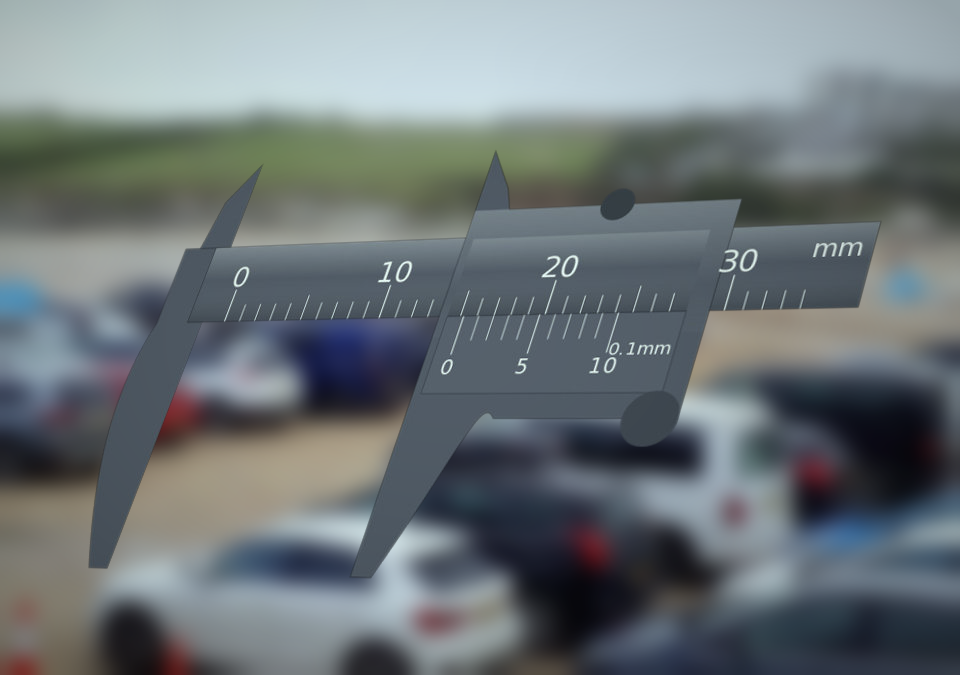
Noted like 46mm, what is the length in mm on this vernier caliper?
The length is 15.2mm
